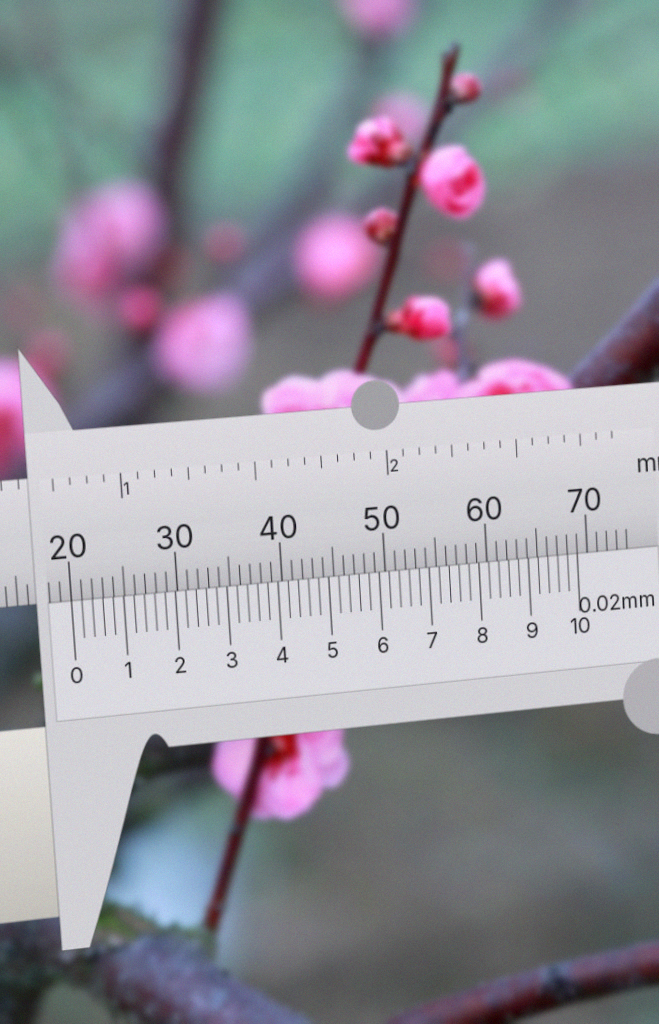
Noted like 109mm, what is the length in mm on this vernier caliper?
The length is 20.0mm
